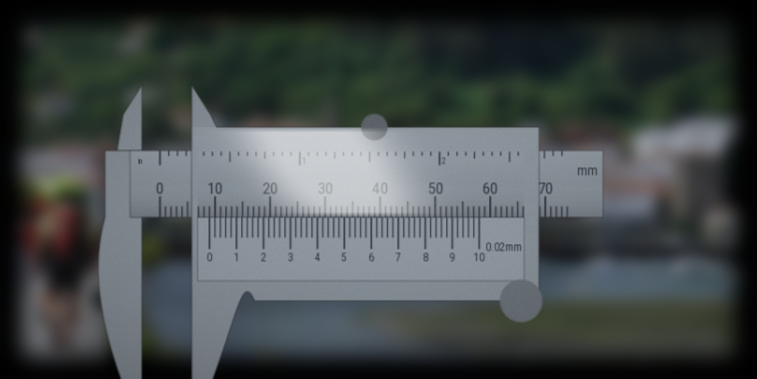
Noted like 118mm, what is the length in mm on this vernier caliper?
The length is 9.0mm
